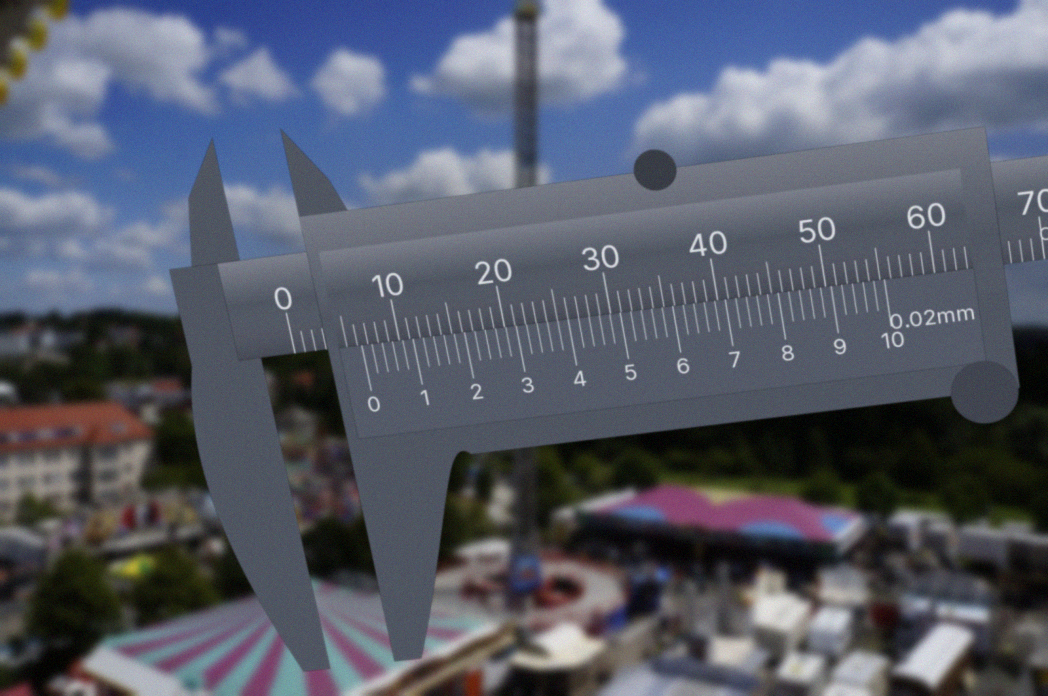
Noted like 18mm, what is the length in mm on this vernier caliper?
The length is 6.4mm
